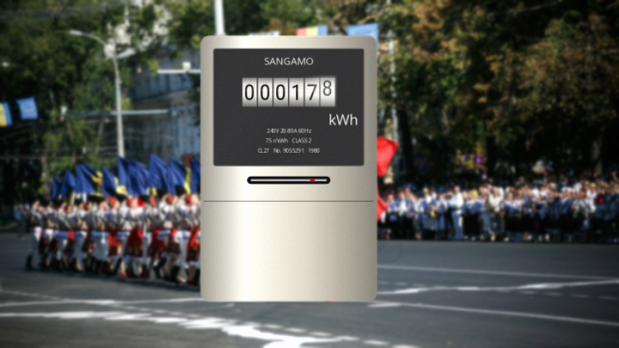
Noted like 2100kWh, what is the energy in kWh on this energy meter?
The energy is 178kWh
